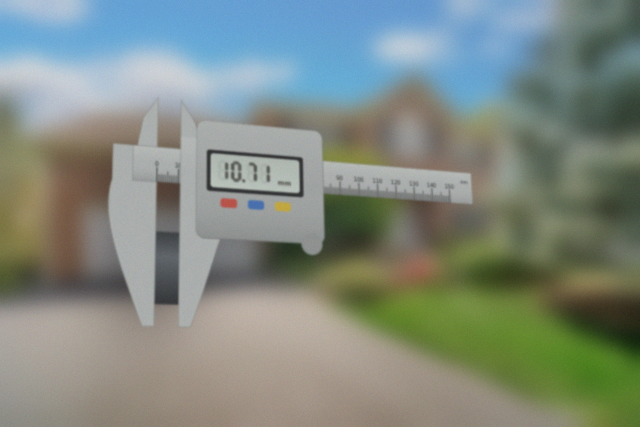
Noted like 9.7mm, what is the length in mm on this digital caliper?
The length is 10.71mm
